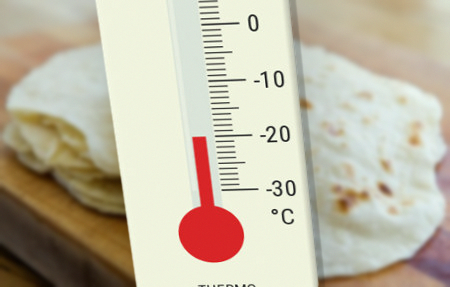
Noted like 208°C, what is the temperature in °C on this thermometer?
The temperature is -20°C
